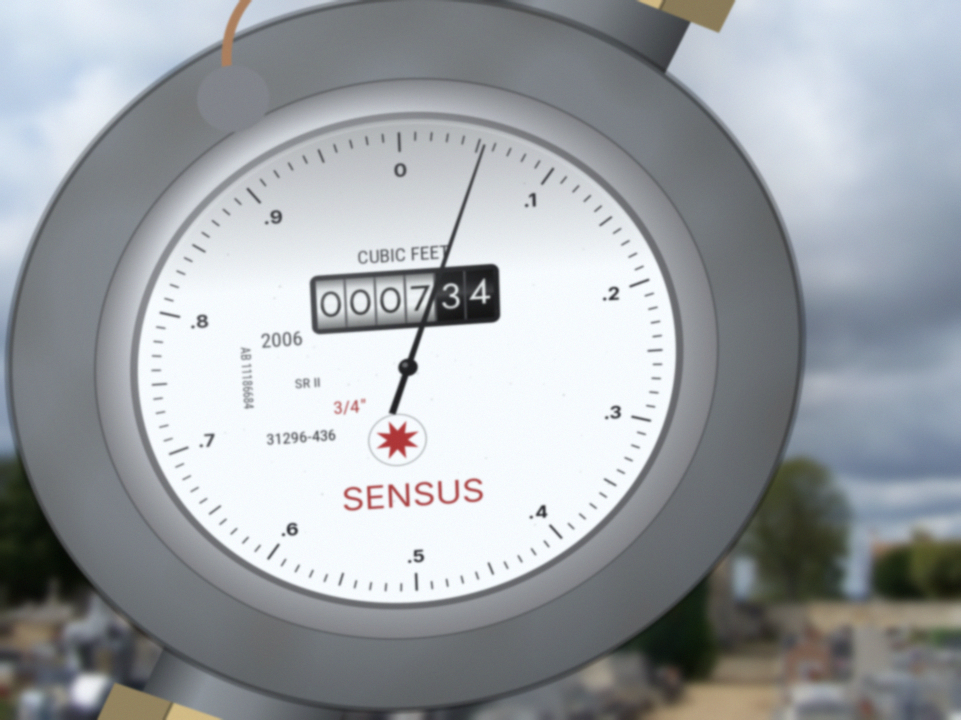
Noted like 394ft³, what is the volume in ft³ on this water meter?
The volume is 734.05ft³
